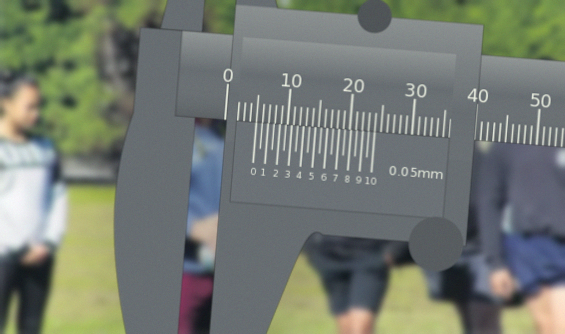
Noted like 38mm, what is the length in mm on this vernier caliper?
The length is 5.0mm
